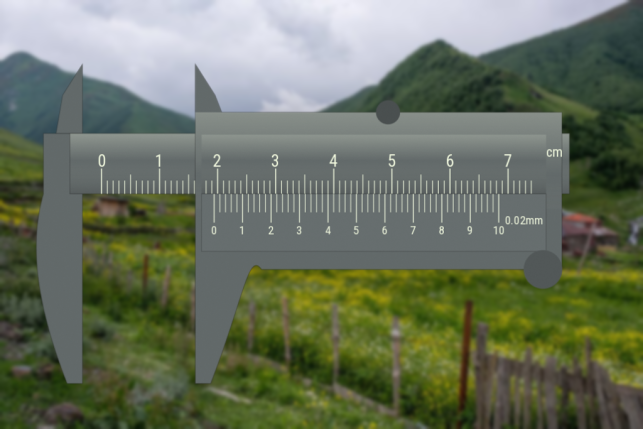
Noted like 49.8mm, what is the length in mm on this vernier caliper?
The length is 19.4mm
